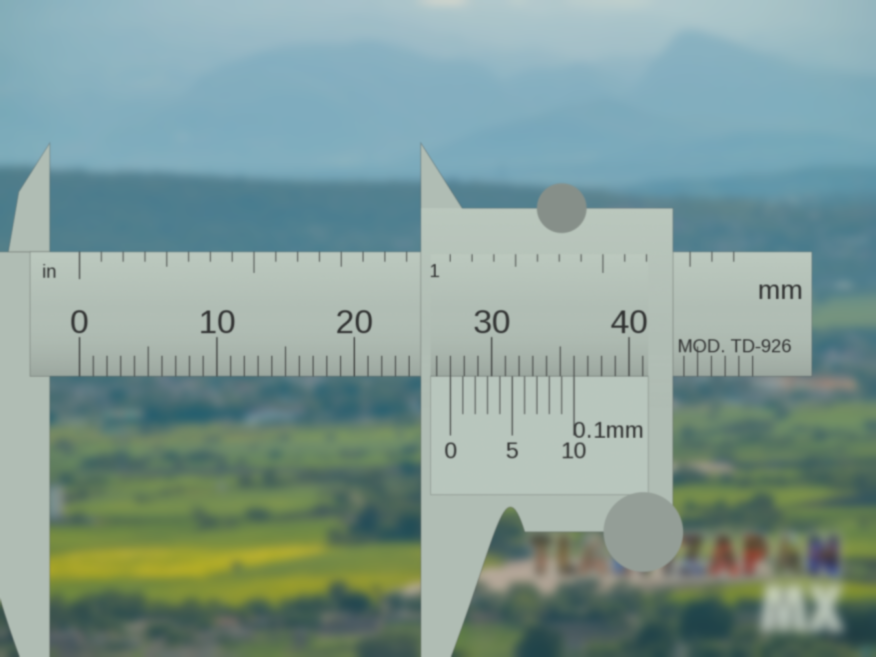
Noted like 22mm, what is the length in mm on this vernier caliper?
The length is 27.0mm
